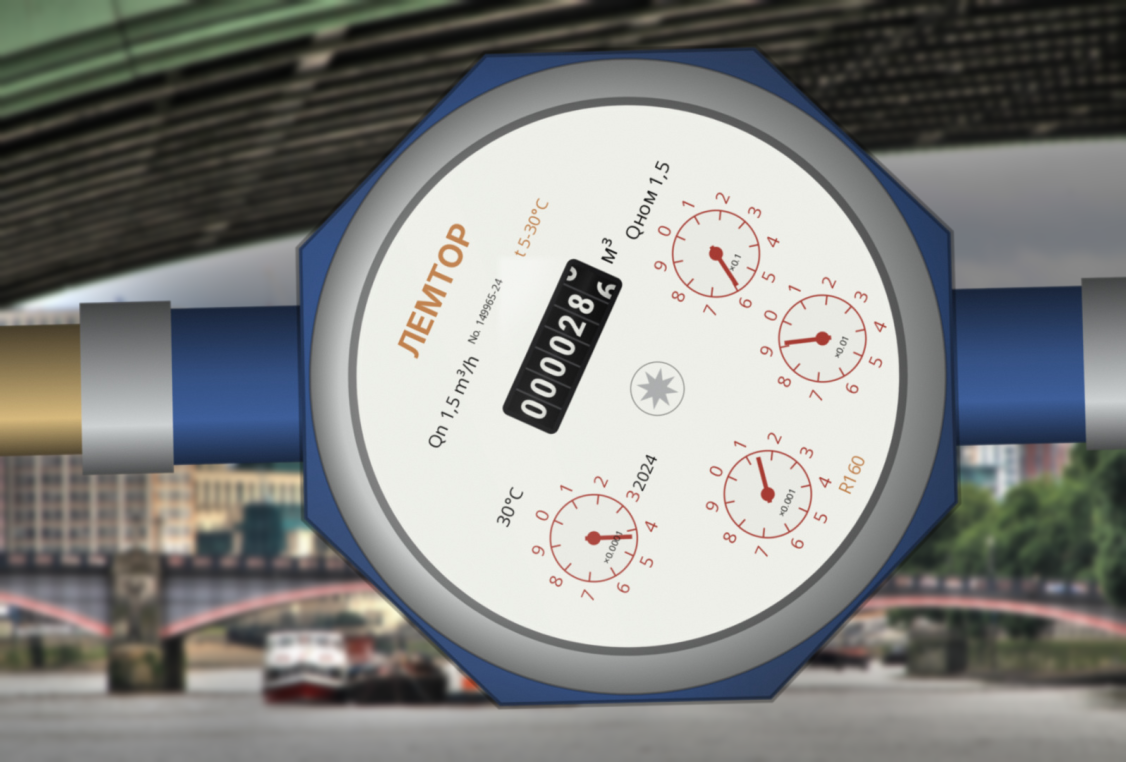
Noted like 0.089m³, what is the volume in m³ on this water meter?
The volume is 285.5914m³
